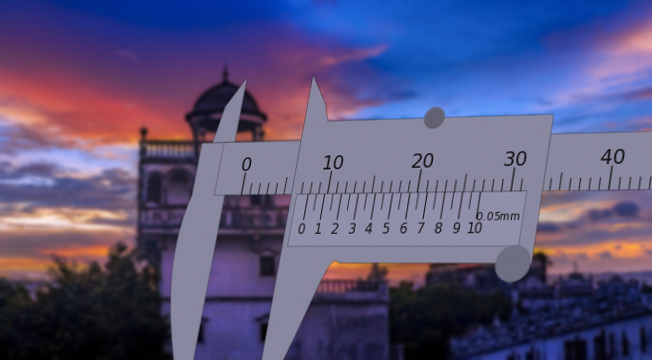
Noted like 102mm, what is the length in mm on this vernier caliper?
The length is 7.8mm
